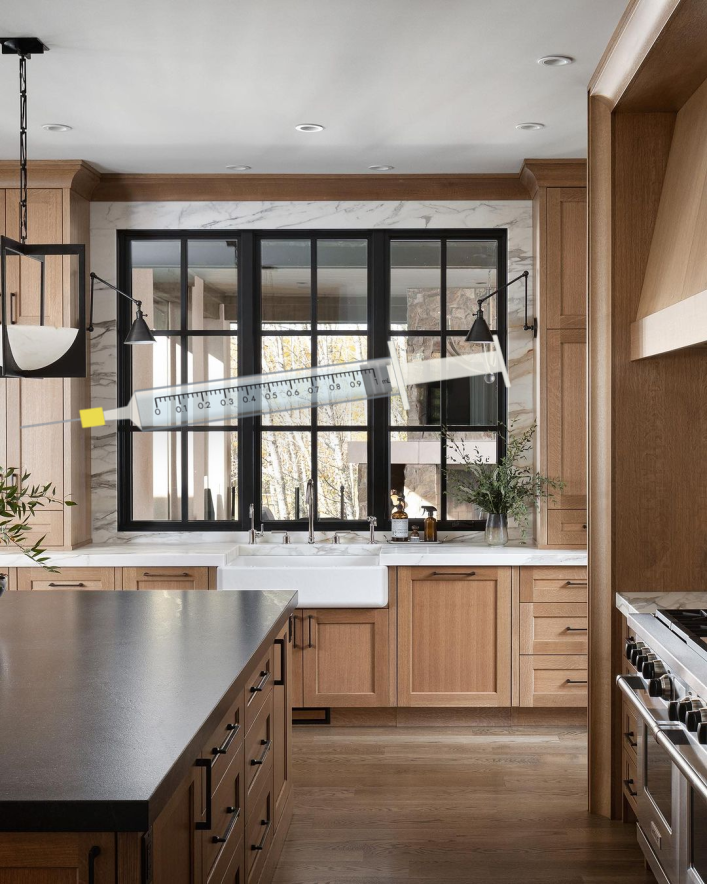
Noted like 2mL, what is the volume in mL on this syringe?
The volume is 0.94mL
